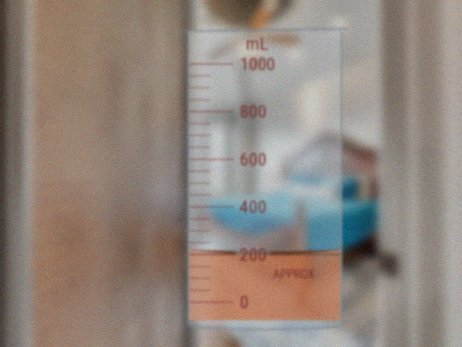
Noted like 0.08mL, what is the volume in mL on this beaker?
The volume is 200mL
